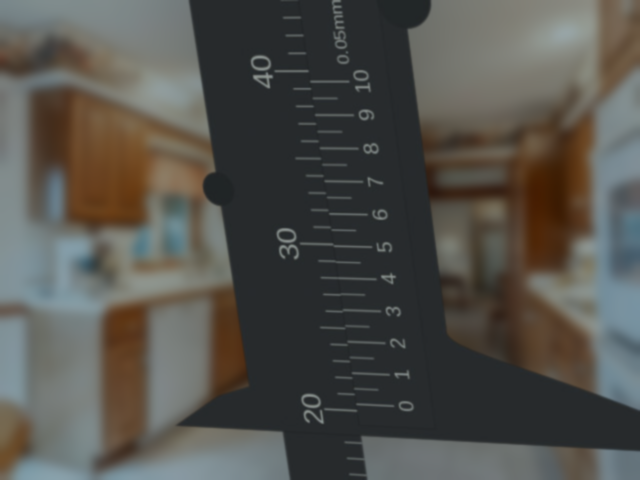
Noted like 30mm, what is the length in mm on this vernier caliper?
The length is 20.4mm
